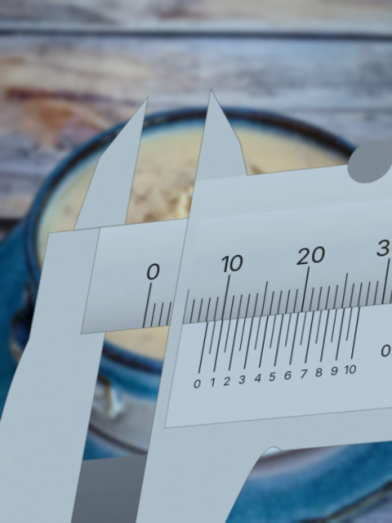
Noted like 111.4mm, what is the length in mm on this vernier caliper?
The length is 8.2mm
